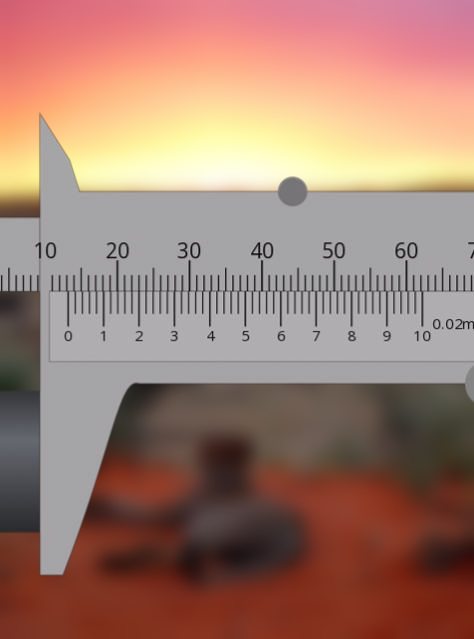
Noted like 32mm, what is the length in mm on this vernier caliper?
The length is 13.2mm
